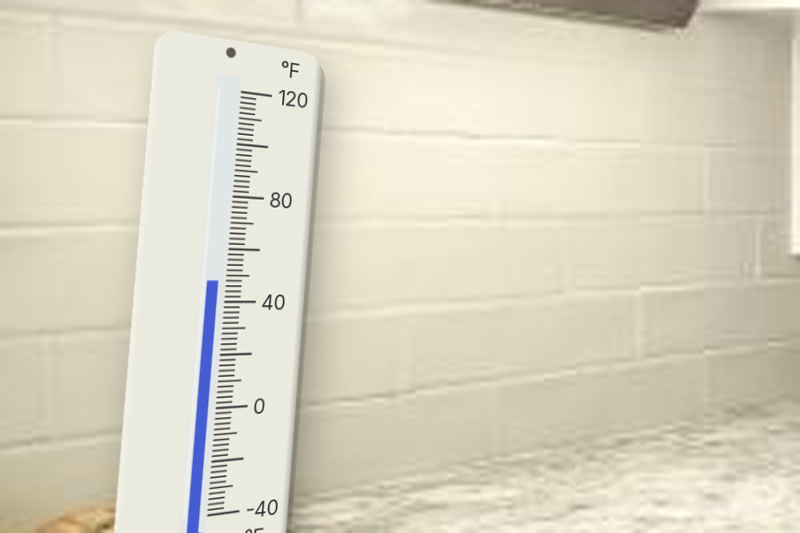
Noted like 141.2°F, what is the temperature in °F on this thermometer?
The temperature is 48°F
